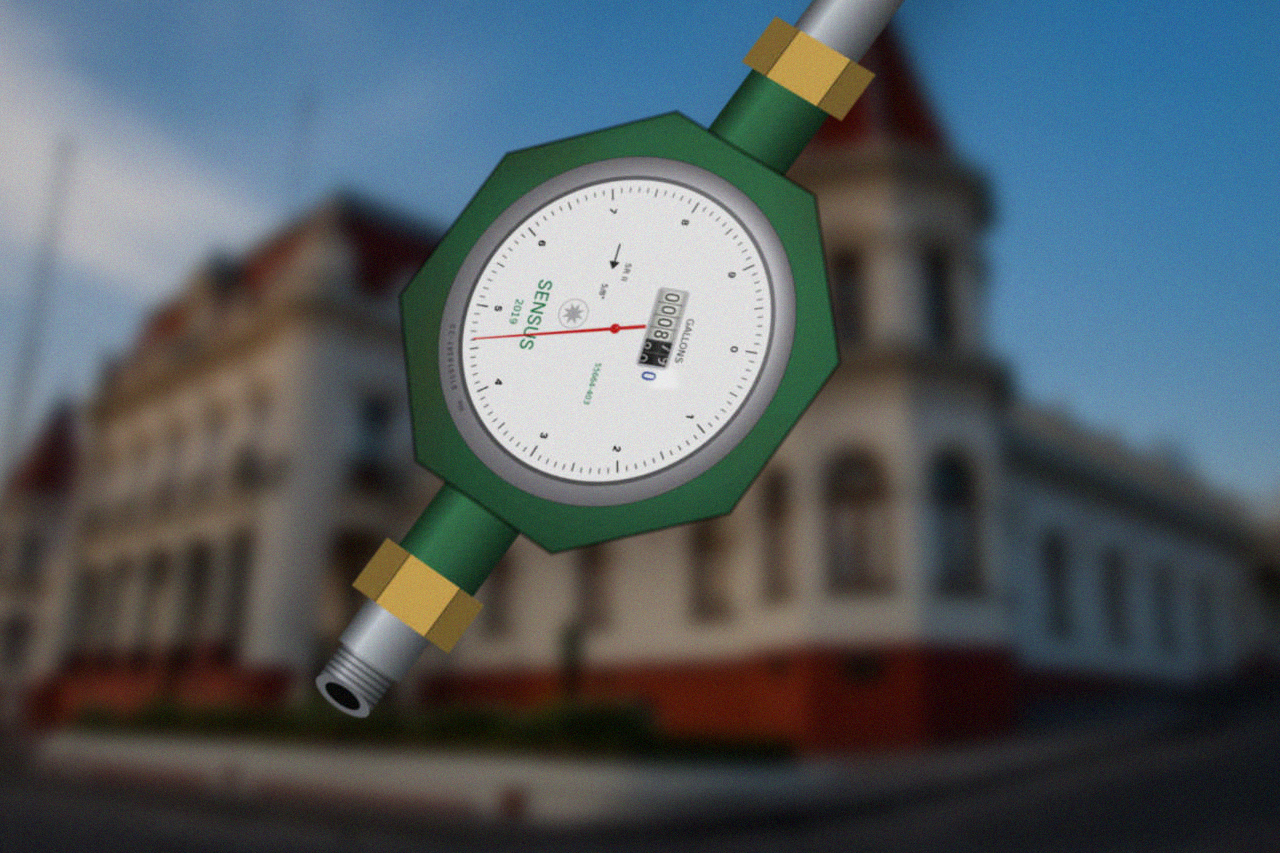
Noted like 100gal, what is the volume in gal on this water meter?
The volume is 8794.6gal
